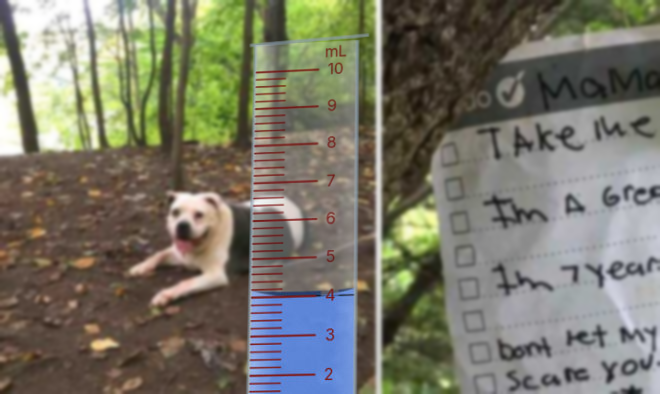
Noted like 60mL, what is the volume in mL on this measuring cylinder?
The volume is 4mL
